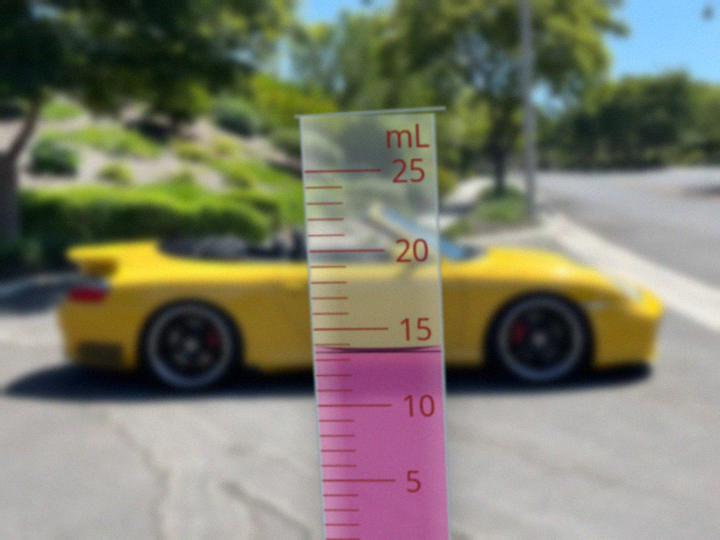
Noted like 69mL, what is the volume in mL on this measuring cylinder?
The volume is 13.5mL
